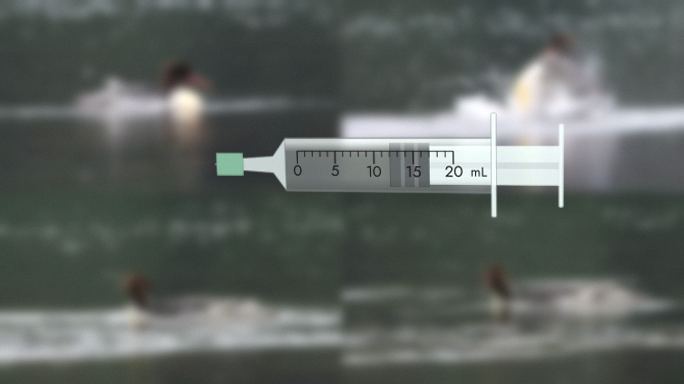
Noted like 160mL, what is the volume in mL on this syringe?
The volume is 12mL
